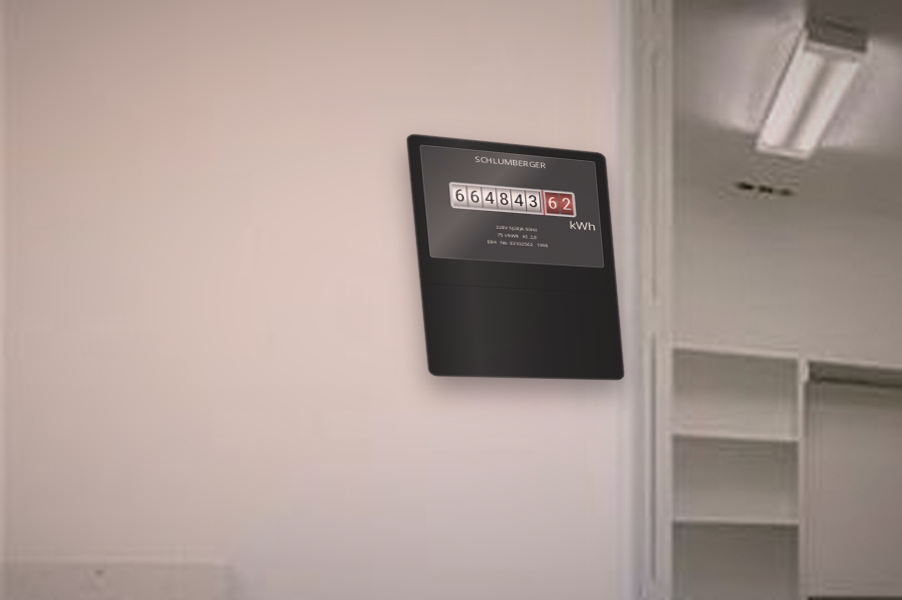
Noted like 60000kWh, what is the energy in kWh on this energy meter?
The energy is 664843.62kWh
